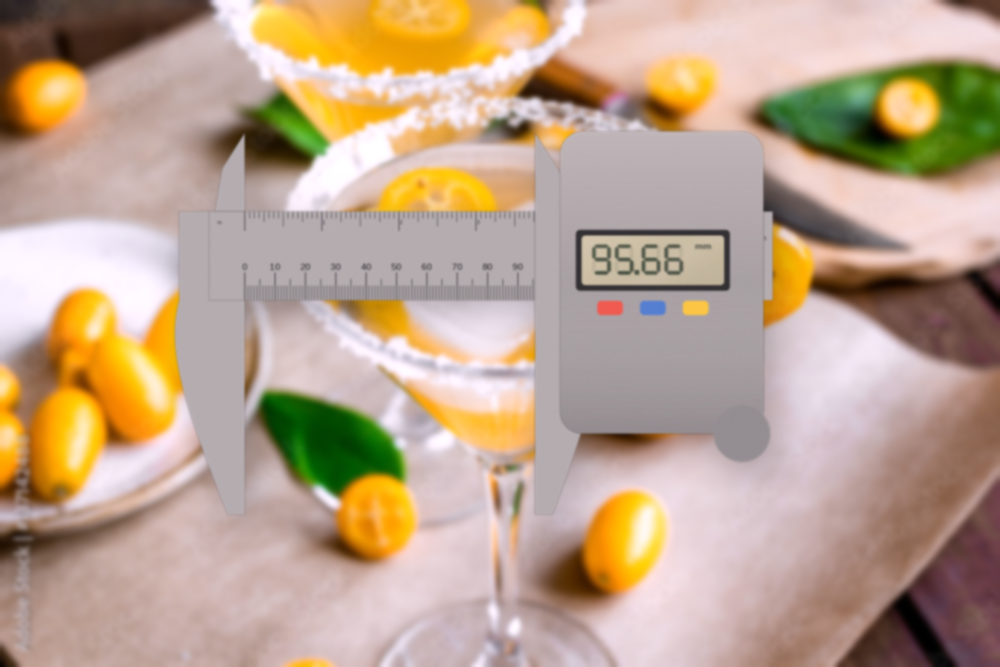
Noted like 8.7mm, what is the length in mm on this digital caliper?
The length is 95.66mm
